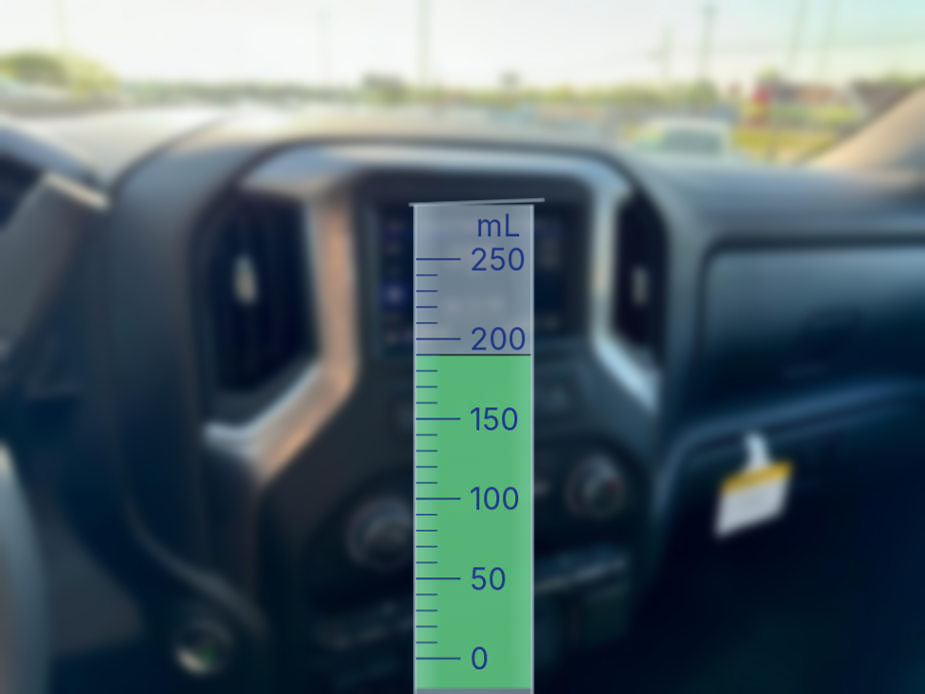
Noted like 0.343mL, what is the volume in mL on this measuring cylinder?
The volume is 190mL
